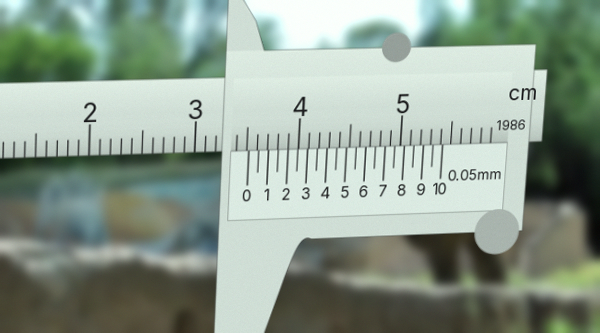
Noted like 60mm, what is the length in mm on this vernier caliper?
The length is 35.2mm
